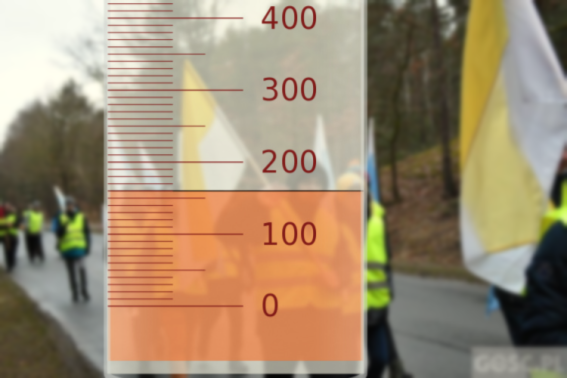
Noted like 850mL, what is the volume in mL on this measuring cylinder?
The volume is 160mL
